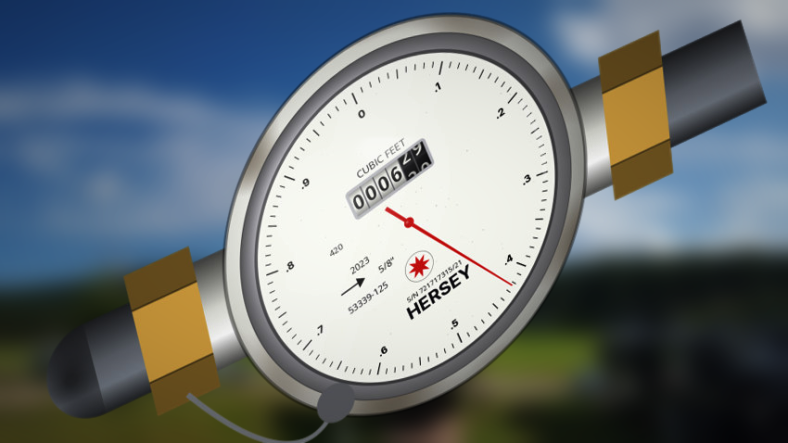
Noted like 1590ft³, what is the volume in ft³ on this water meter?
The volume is 629.42ft³
